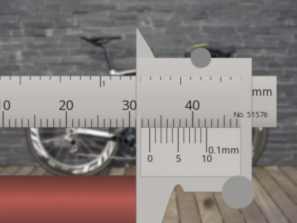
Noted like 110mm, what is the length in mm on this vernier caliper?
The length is 33.2mm
